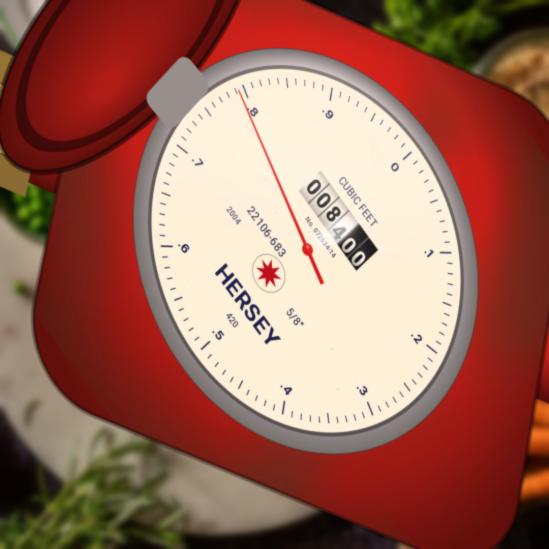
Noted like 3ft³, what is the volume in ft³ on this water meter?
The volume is 8399.79ft³
